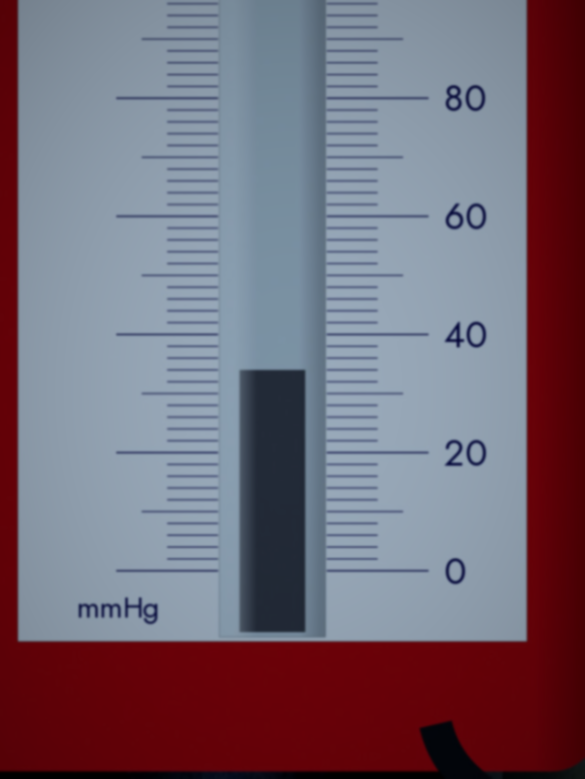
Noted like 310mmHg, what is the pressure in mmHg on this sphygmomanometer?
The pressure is 34mmHg
